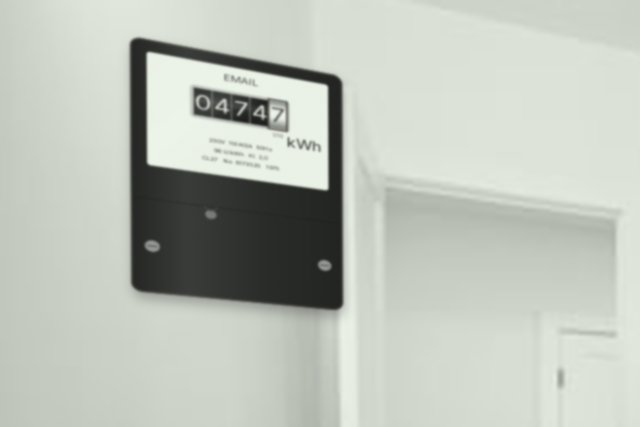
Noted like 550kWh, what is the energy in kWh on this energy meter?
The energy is 474.7kWh
